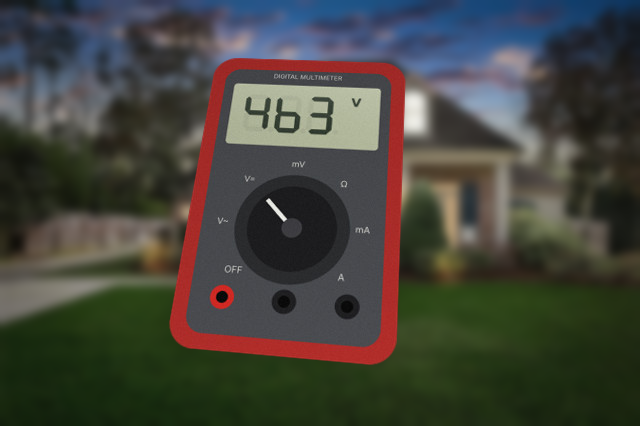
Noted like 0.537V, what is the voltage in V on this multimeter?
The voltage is 463V
